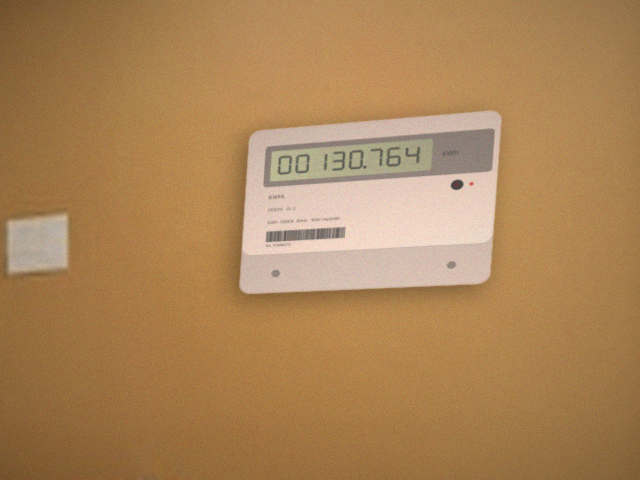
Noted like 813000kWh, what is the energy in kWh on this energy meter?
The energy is 130.764kWh
